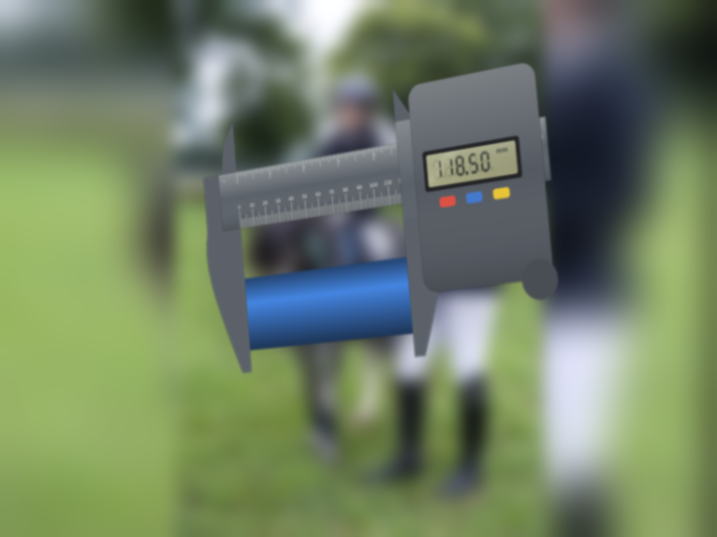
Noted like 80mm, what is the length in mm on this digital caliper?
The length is 118.50mm
